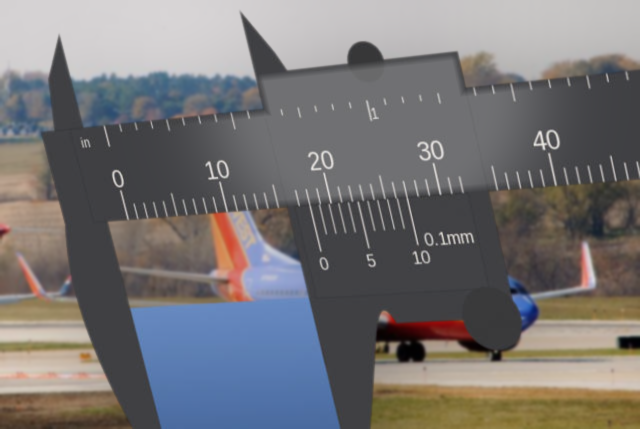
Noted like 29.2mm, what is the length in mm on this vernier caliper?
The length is 18.0mm
